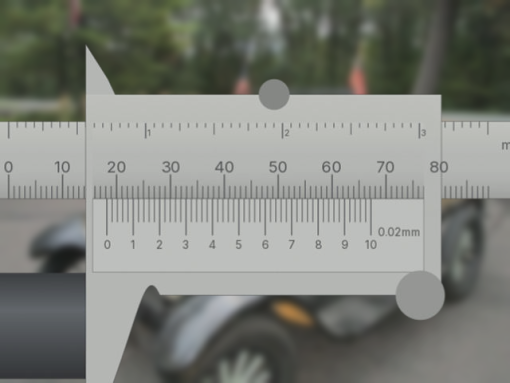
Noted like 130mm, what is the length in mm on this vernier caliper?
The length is 18.2mm
